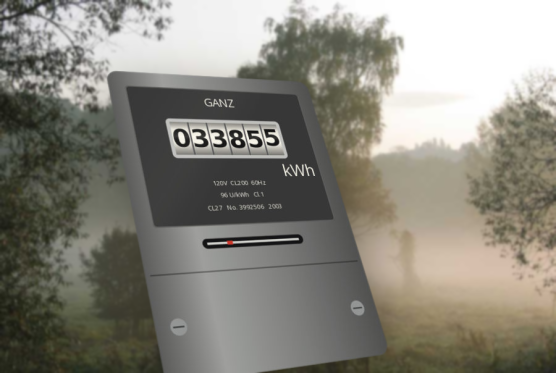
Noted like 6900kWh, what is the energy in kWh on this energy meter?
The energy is 33855kWh
